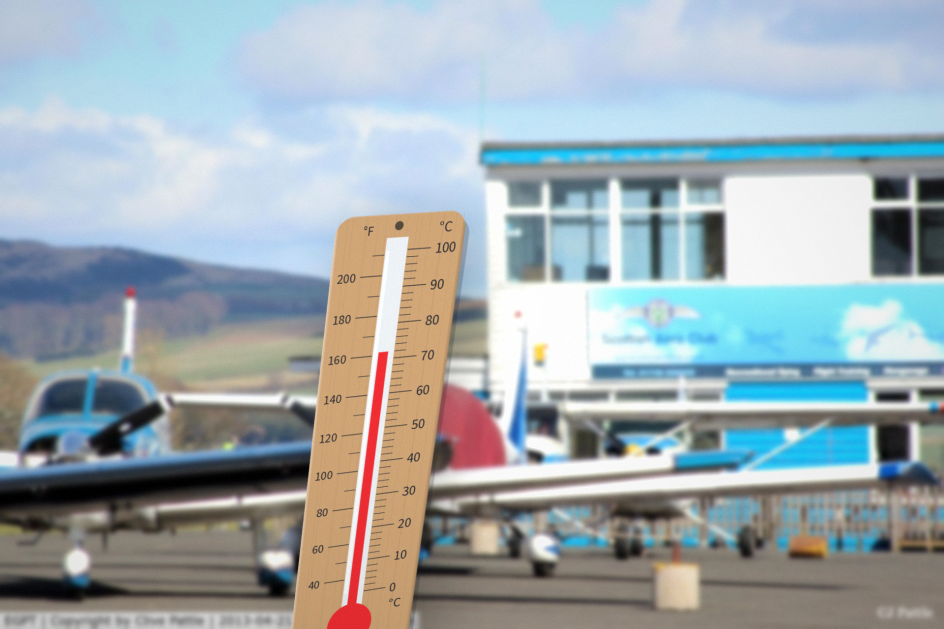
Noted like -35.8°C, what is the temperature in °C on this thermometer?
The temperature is 72°C
